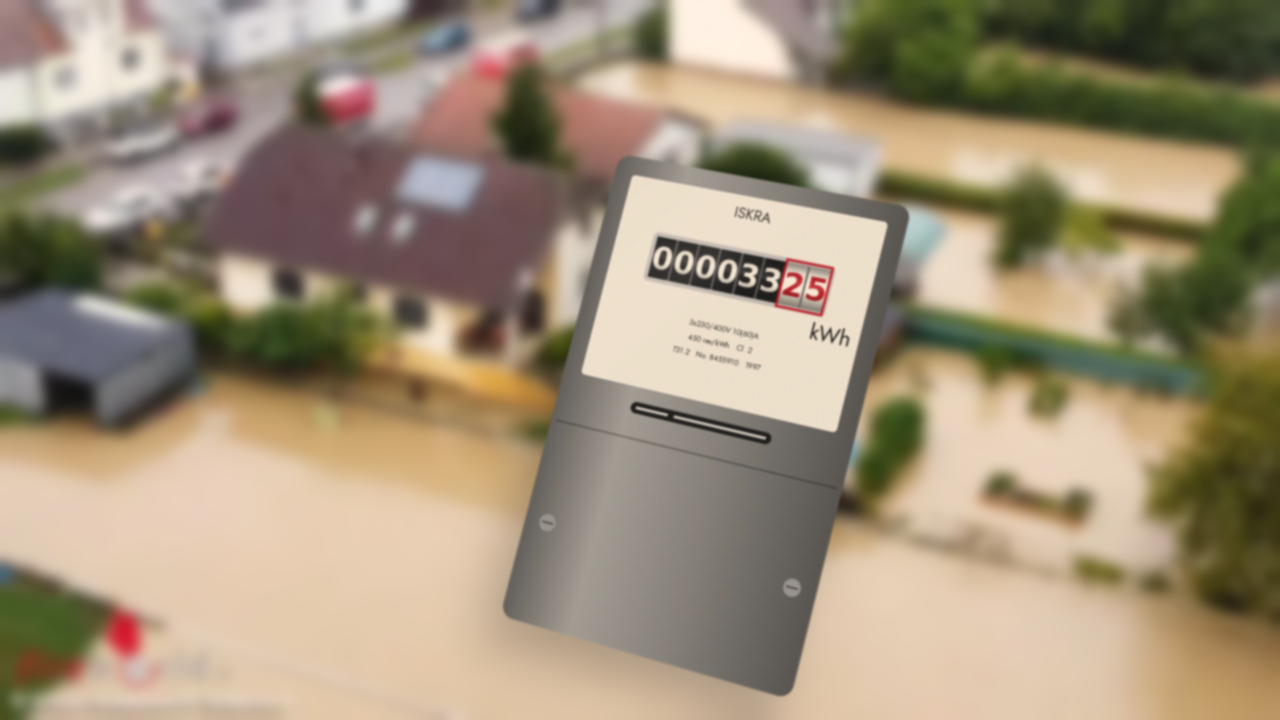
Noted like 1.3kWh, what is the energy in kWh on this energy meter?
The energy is 33.25kWh
